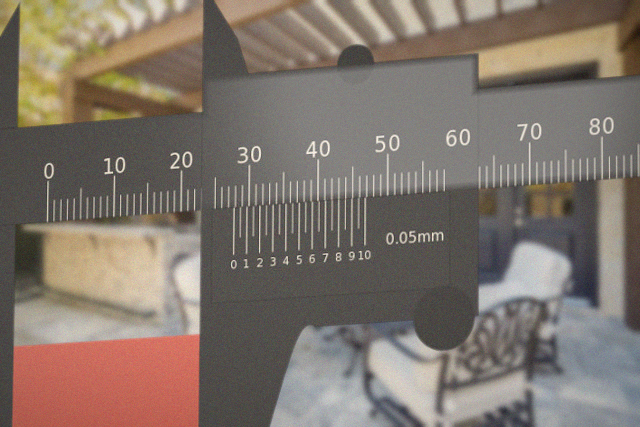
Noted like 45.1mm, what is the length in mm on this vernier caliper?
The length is 27.8mm
